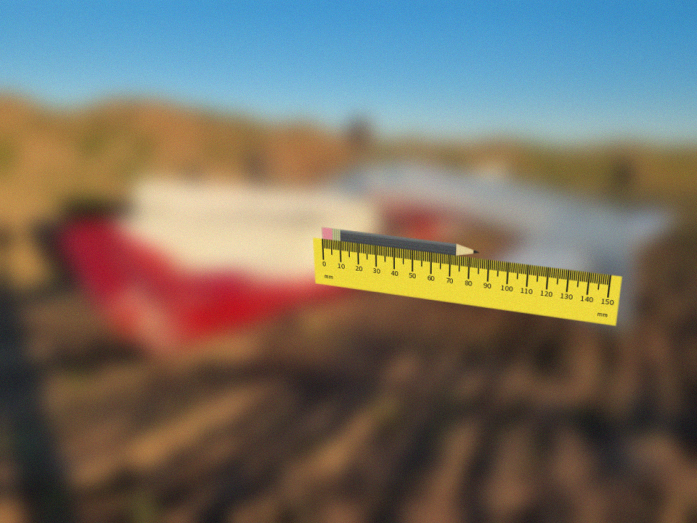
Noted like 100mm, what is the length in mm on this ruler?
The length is 85mm
